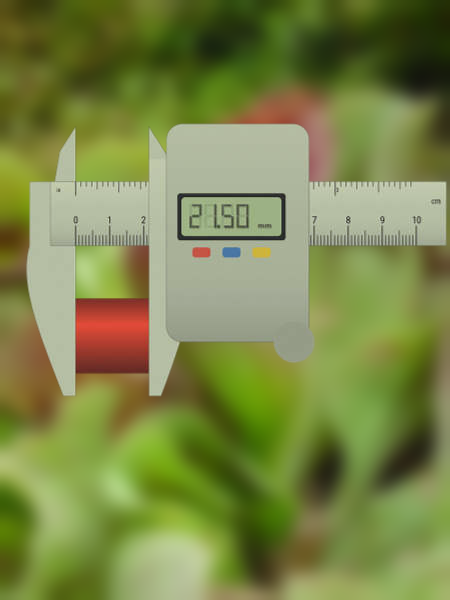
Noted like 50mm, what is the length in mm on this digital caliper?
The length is 21.50mm
